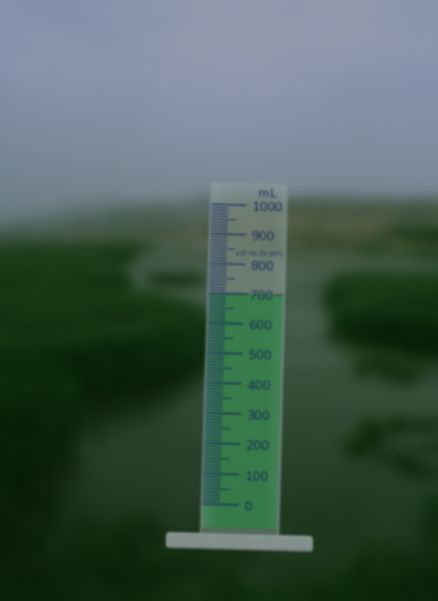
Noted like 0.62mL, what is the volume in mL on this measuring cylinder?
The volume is 700mL
